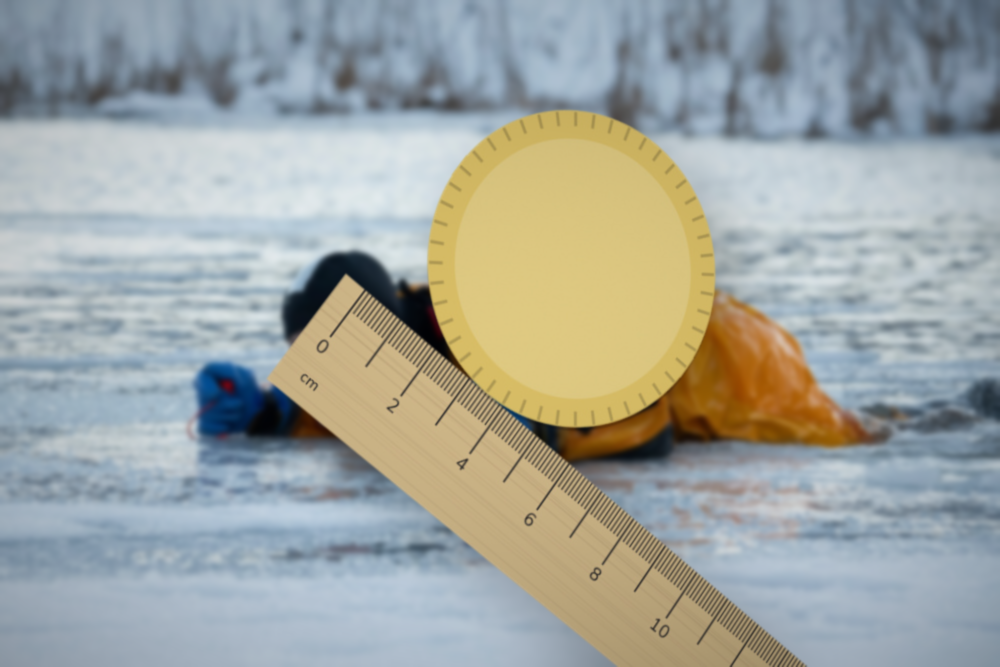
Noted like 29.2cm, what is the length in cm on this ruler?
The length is 7cm
